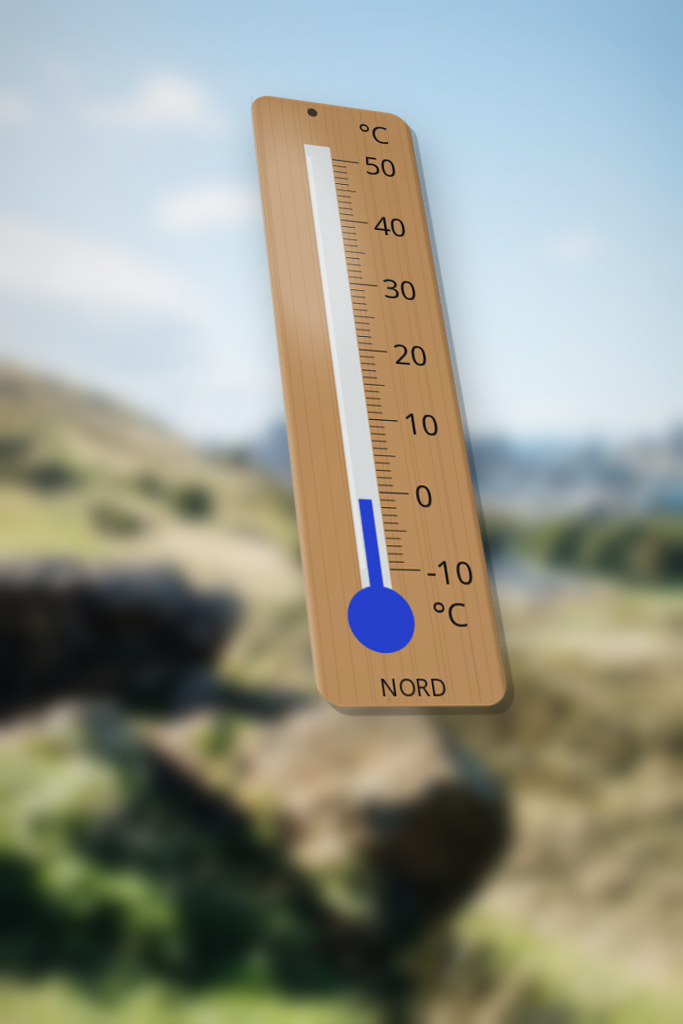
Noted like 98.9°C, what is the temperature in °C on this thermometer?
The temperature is -1°C
